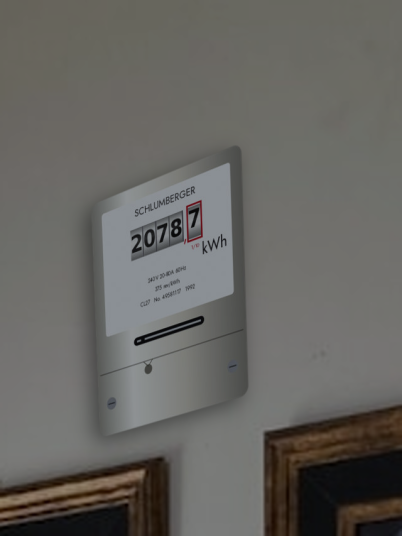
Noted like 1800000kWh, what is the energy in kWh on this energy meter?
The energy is 2078.7kWh
